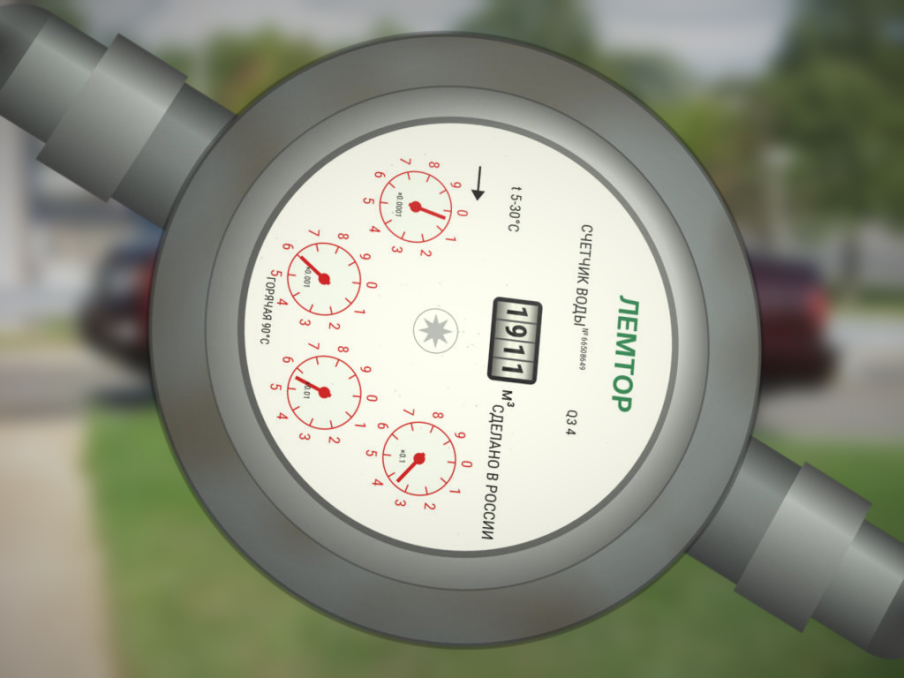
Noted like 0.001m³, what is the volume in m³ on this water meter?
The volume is 1911.3560m³
